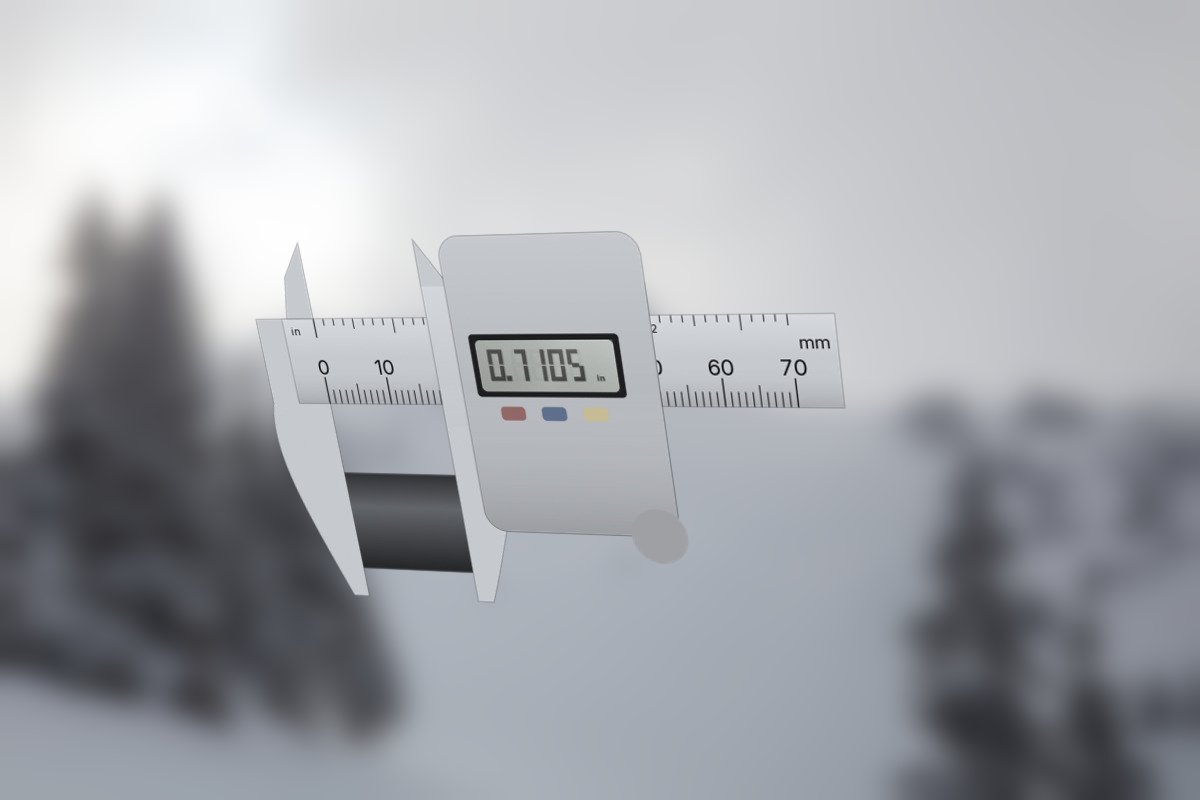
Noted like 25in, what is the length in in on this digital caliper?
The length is 0.7105in
